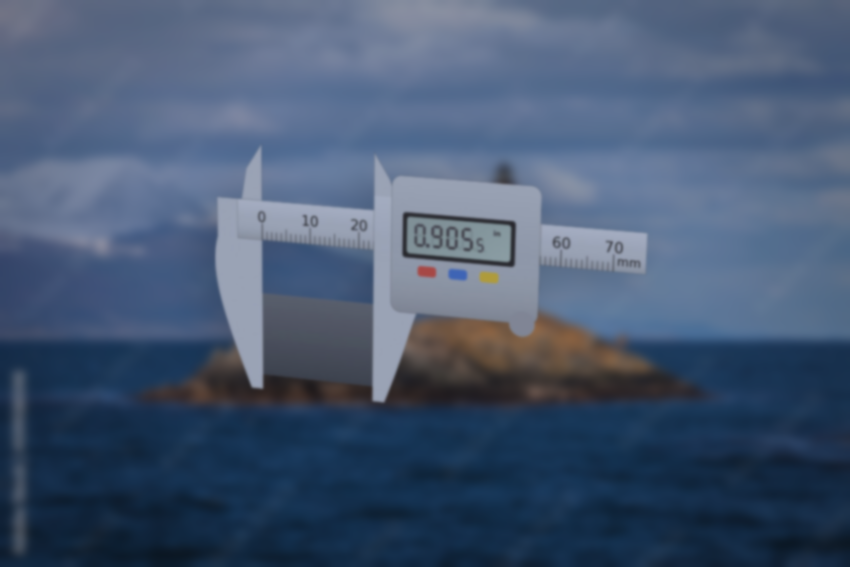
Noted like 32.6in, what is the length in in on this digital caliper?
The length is 0.9055in
